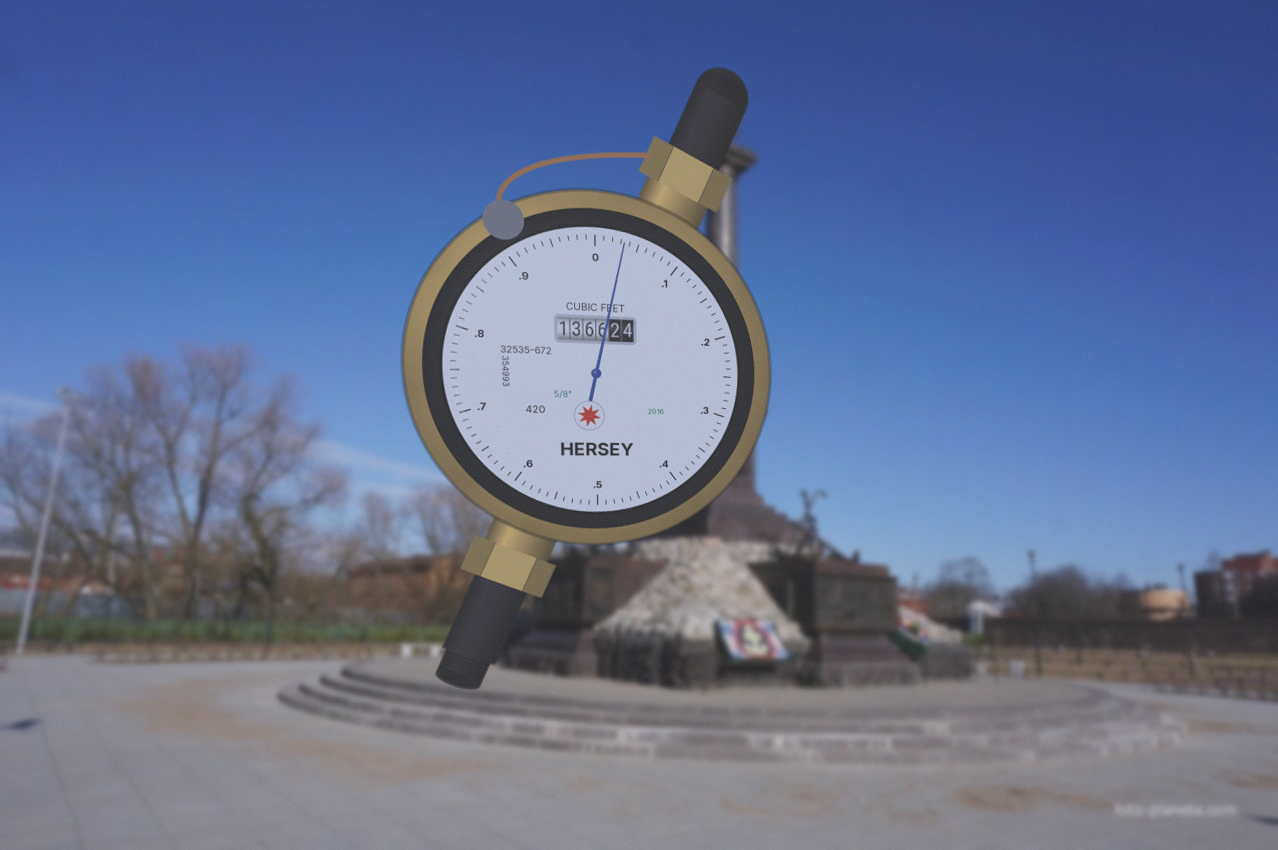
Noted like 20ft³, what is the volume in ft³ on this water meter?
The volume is 136624.03ft³
